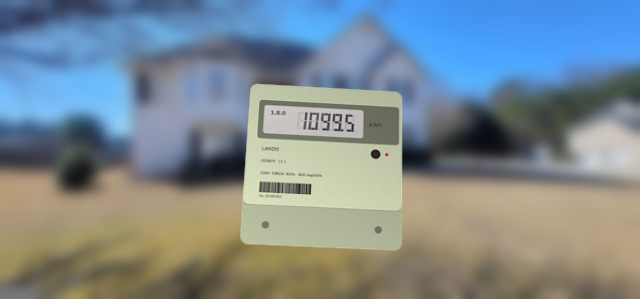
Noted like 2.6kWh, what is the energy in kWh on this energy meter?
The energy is 1099.5kWh
